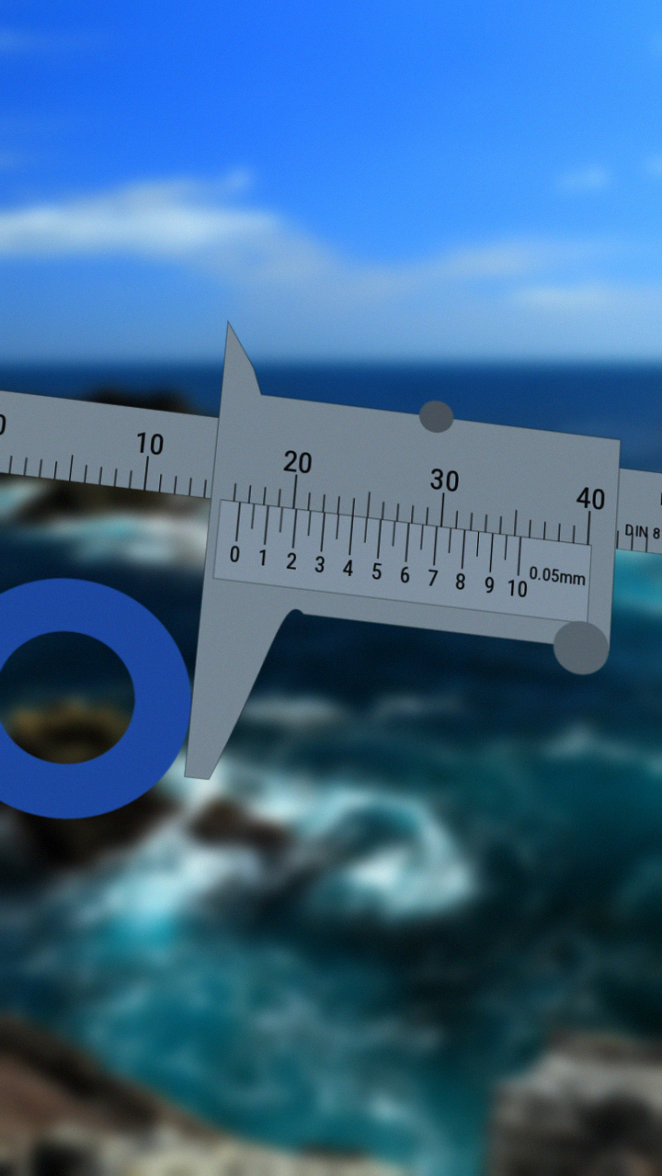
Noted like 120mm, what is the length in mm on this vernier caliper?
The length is 16.4mm
